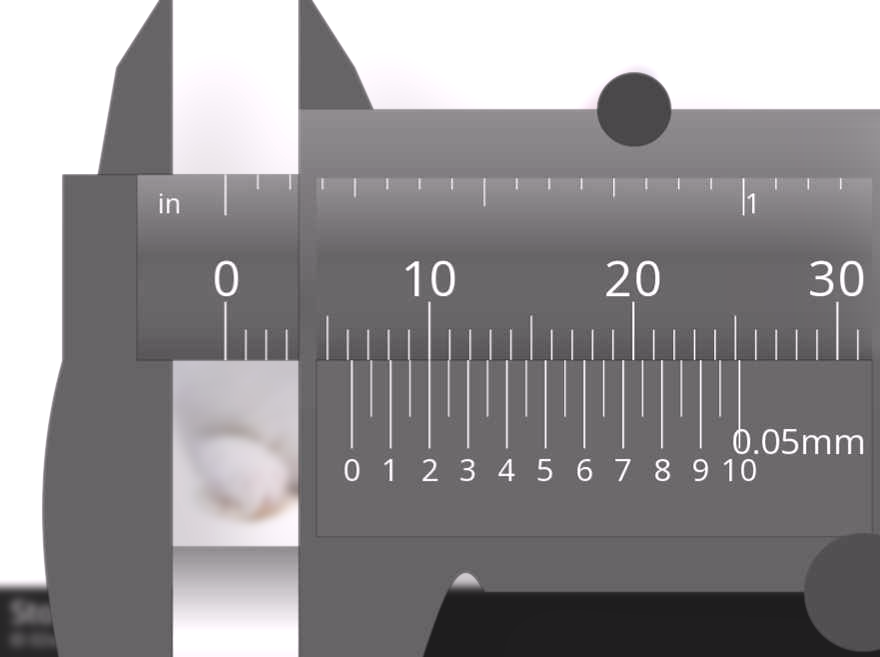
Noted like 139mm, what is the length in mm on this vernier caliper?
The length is 6.2mm
